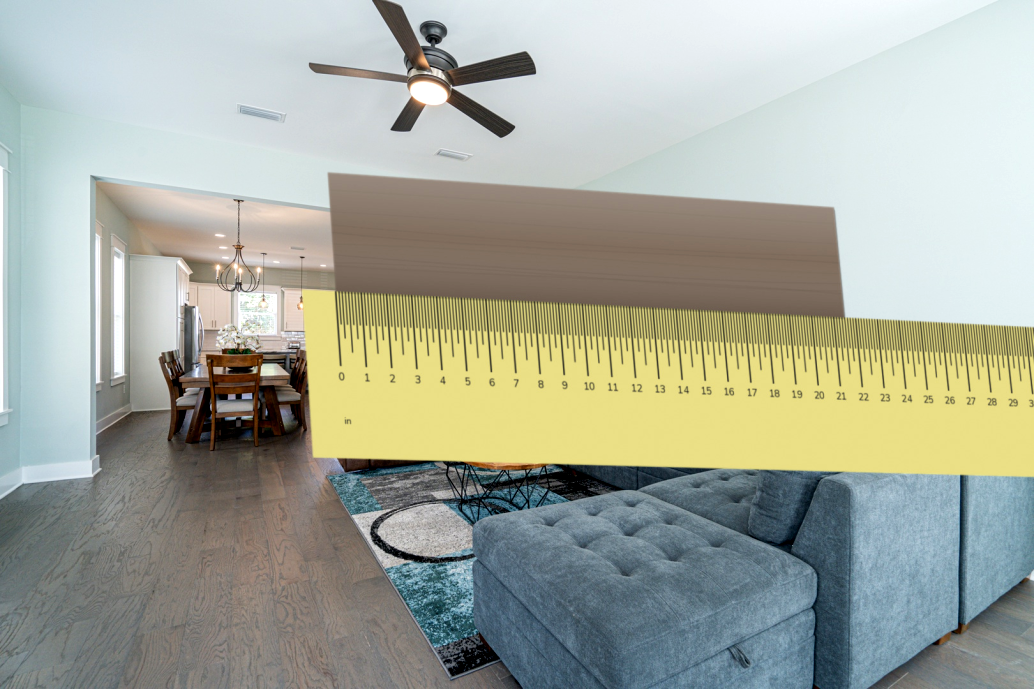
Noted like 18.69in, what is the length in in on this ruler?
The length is 21.5in
